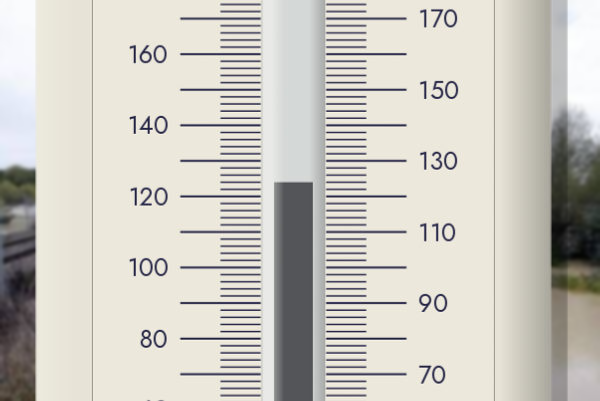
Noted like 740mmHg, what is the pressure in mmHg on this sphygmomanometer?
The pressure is 124mmHg
